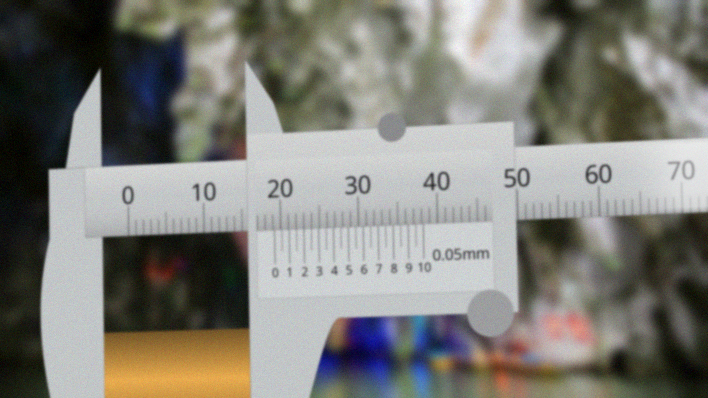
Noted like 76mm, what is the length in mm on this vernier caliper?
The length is 19.2mm
